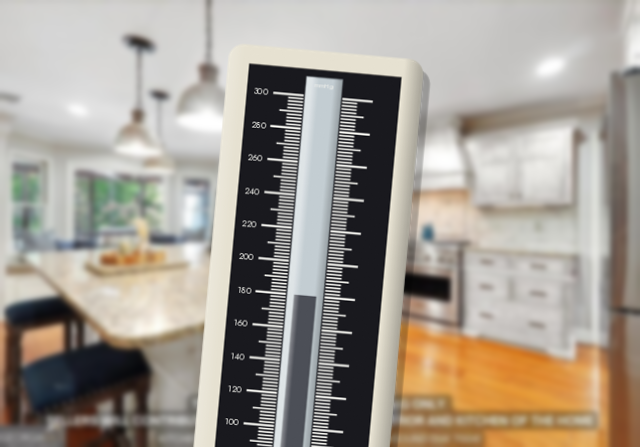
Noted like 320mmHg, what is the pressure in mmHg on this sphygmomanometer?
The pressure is 180mmHg
